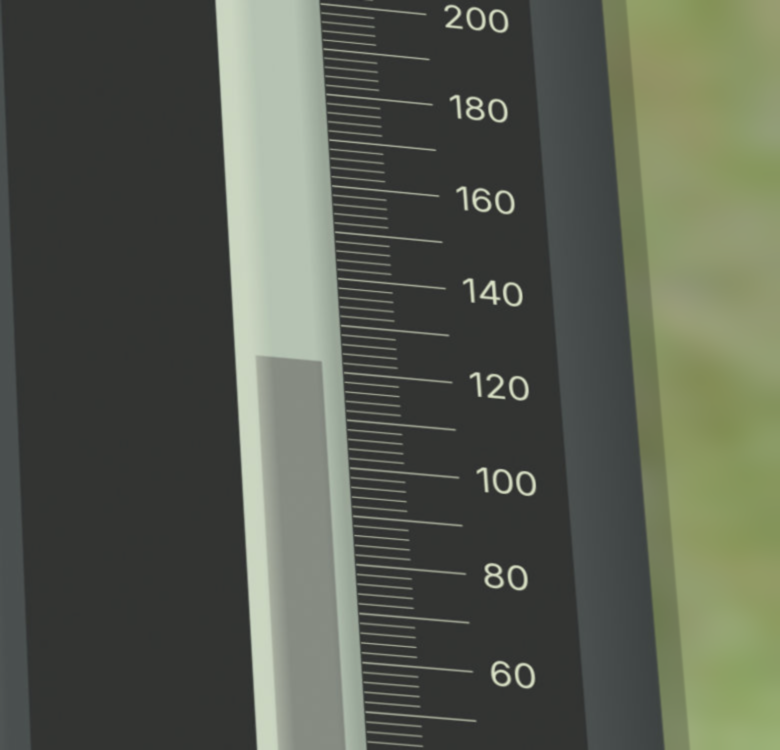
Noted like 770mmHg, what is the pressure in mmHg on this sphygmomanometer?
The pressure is 122mmHg
